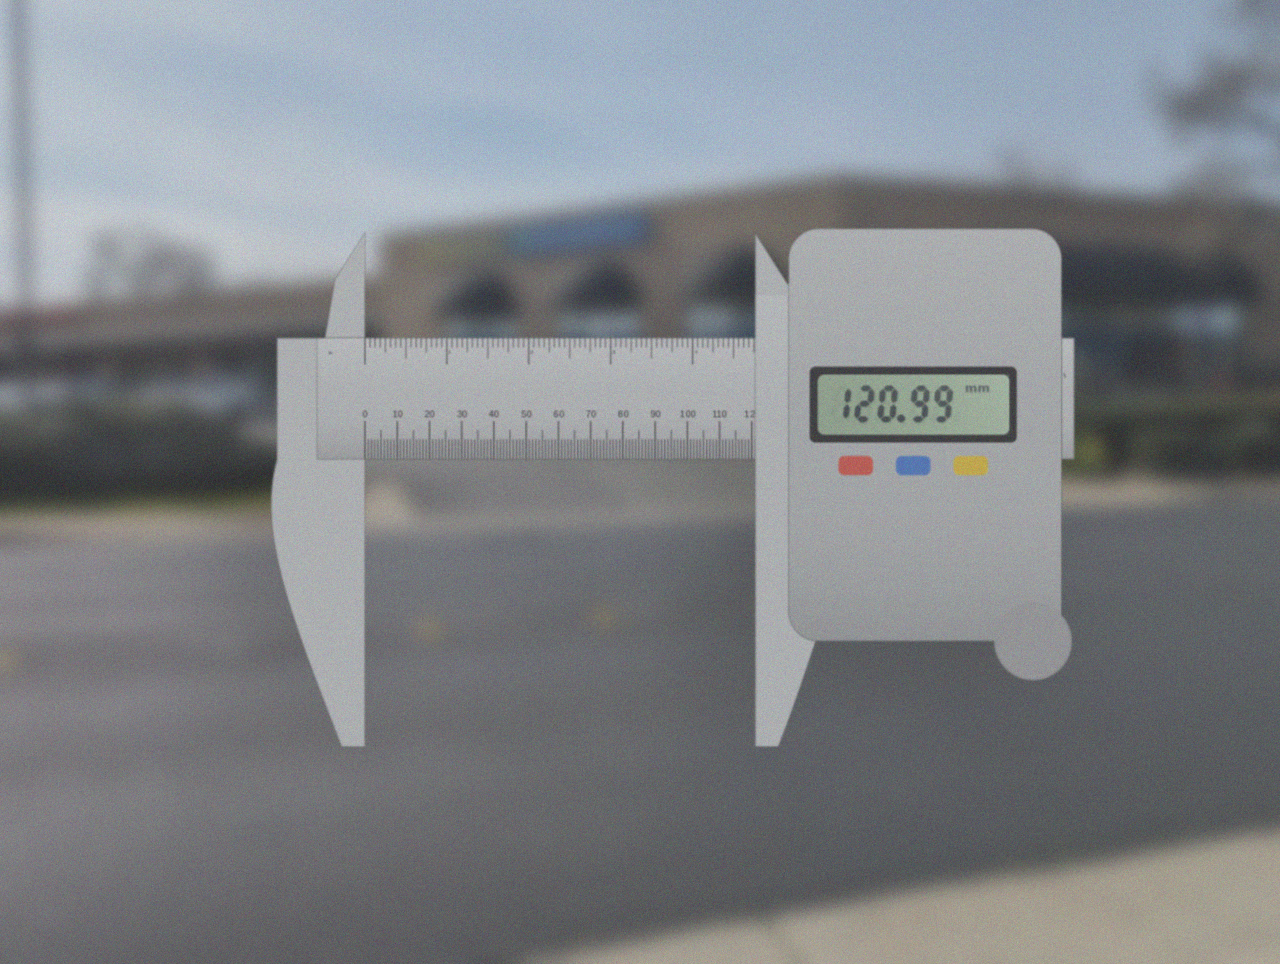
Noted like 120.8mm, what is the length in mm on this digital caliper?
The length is 120.99mm
